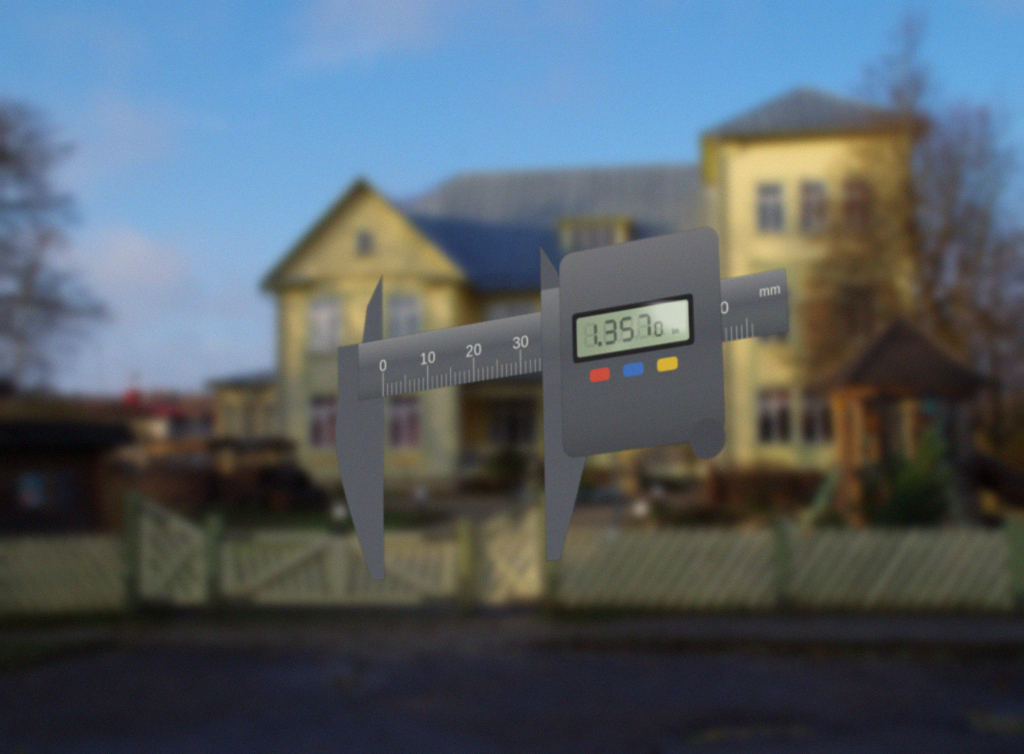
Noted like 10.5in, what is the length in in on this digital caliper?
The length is 1.3570in
